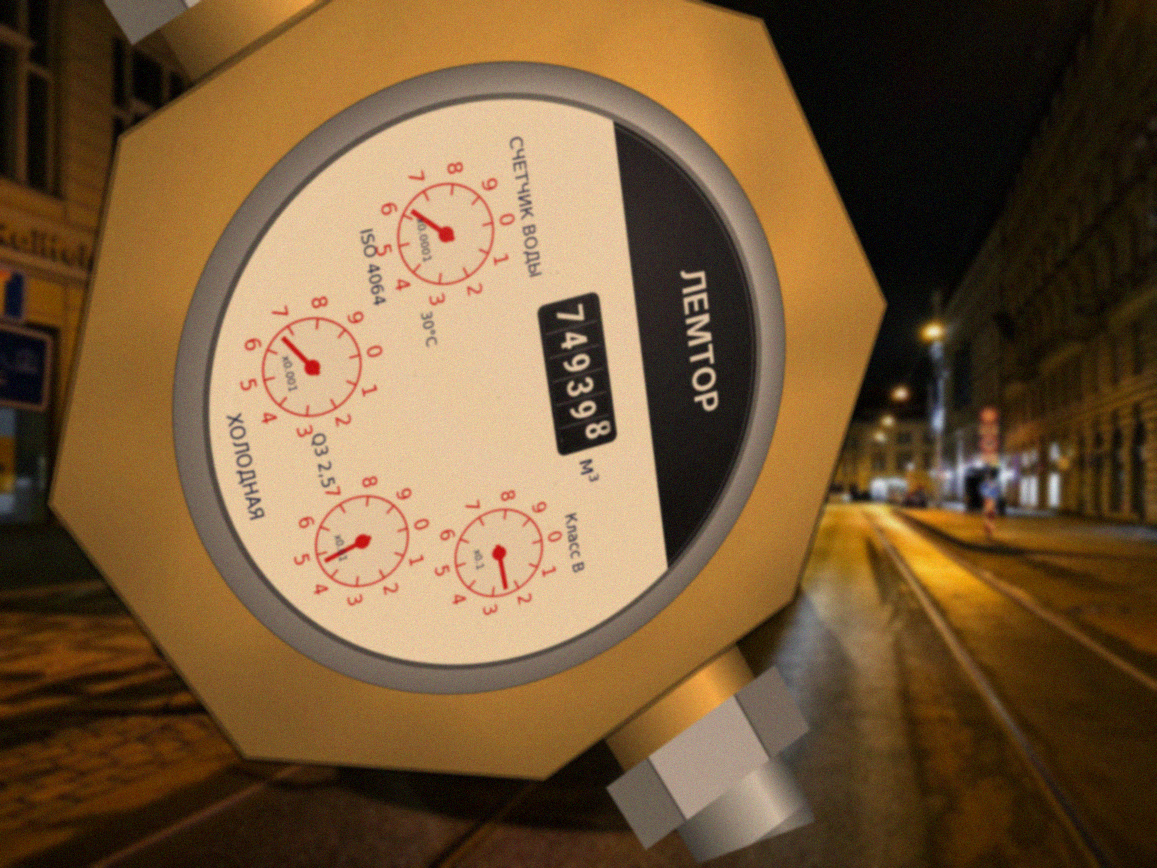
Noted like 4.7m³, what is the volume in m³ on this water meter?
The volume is 749398.2466m³
